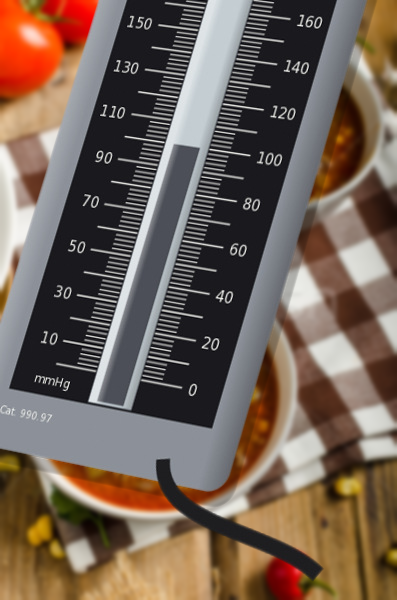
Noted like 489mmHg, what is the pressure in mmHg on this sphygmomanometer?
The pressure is 100mmHg
